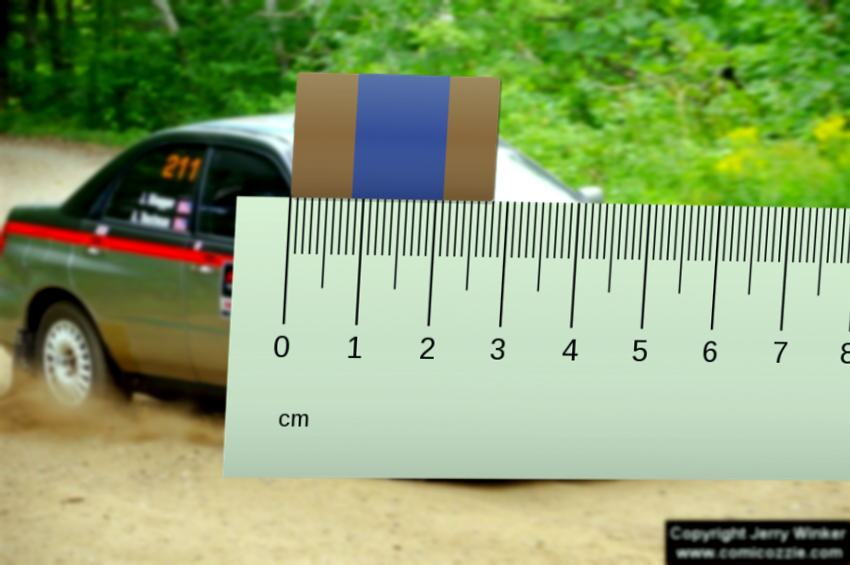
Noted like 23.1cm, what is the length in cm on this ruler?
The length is 2.8cm
